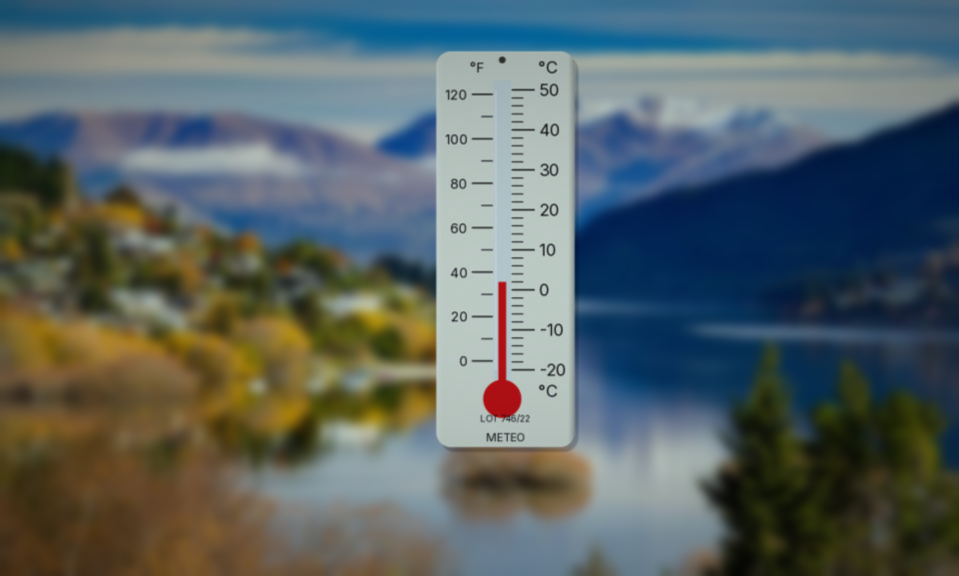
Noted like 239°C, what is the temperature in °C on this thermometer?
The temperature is 2°C
